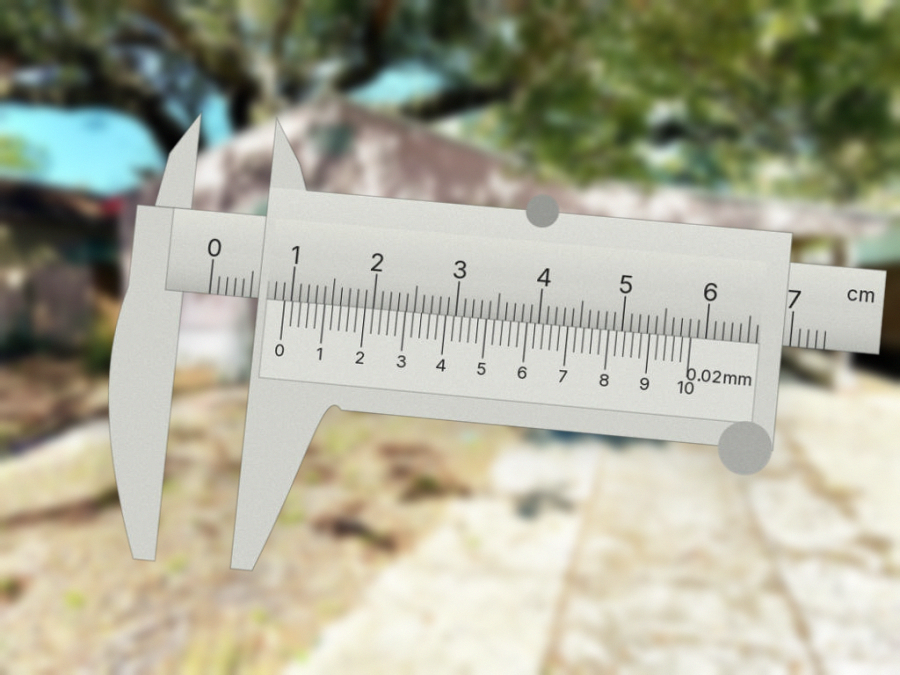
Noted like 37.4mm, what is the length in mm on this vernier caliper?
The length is 9.2mm
